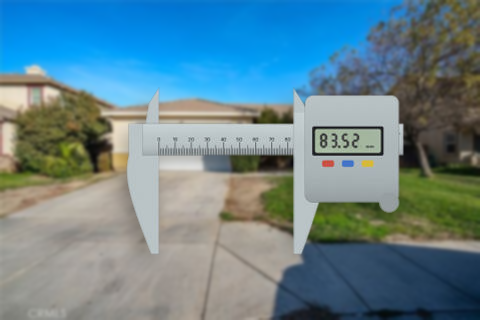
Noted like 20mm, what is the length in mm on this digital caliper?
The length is 83.52mm
